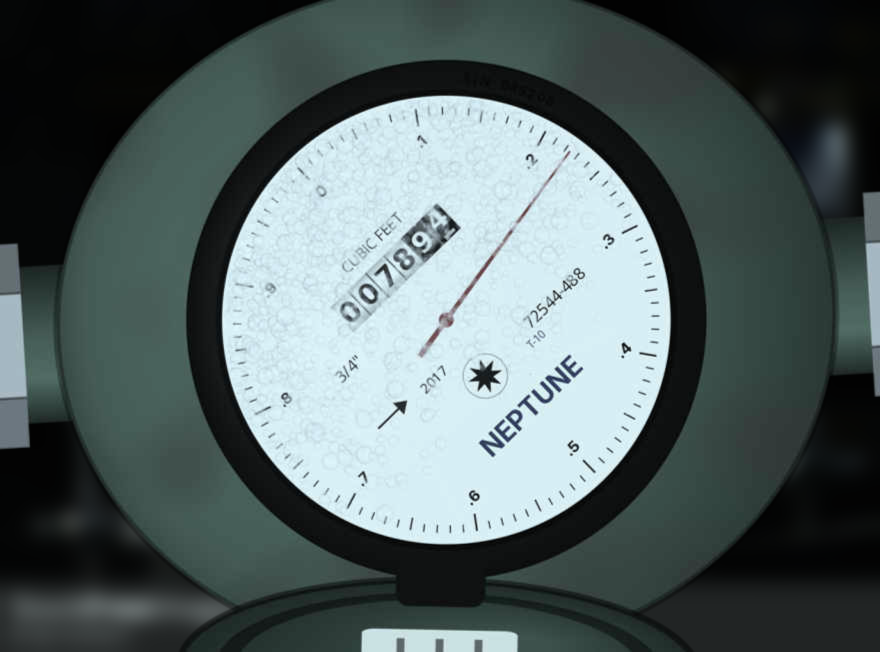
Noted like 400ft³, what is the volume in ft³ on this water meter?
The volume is 7894.22ft³
